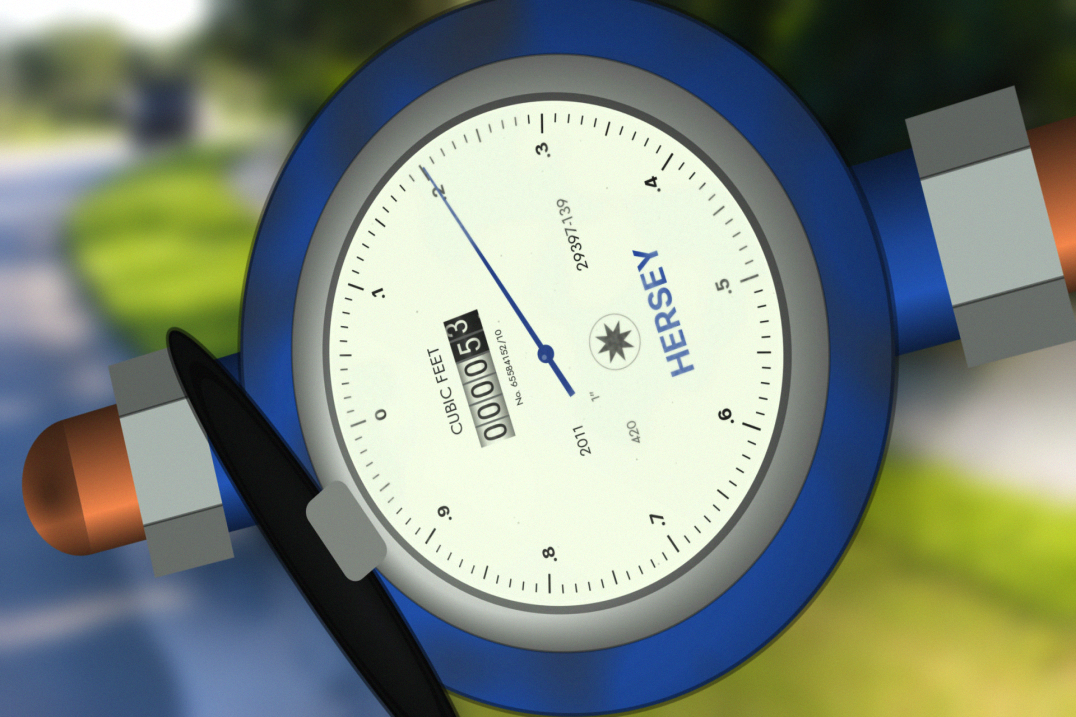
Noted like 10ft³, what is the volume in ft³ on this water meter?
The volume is 53.20ft³
